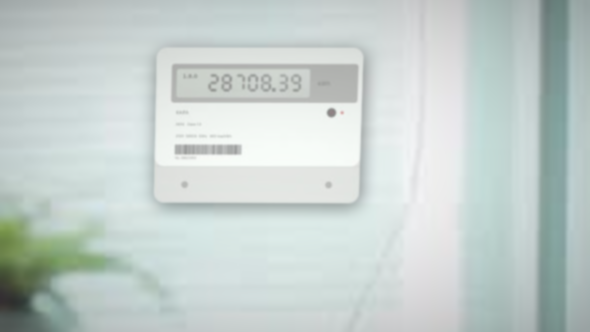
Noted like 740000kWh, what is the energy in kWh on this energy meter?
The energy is 28708.39kWh
